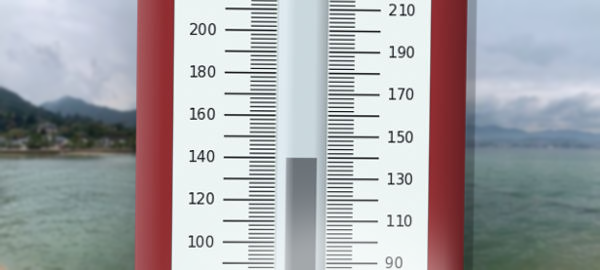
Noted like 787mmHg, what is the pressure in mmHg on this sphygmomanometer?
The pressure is 140mmHg
